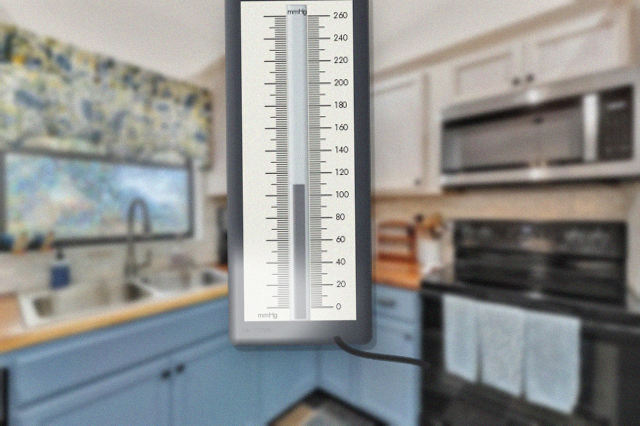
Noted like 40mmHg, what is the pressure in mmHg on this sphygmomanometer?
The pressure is 110mmHg
